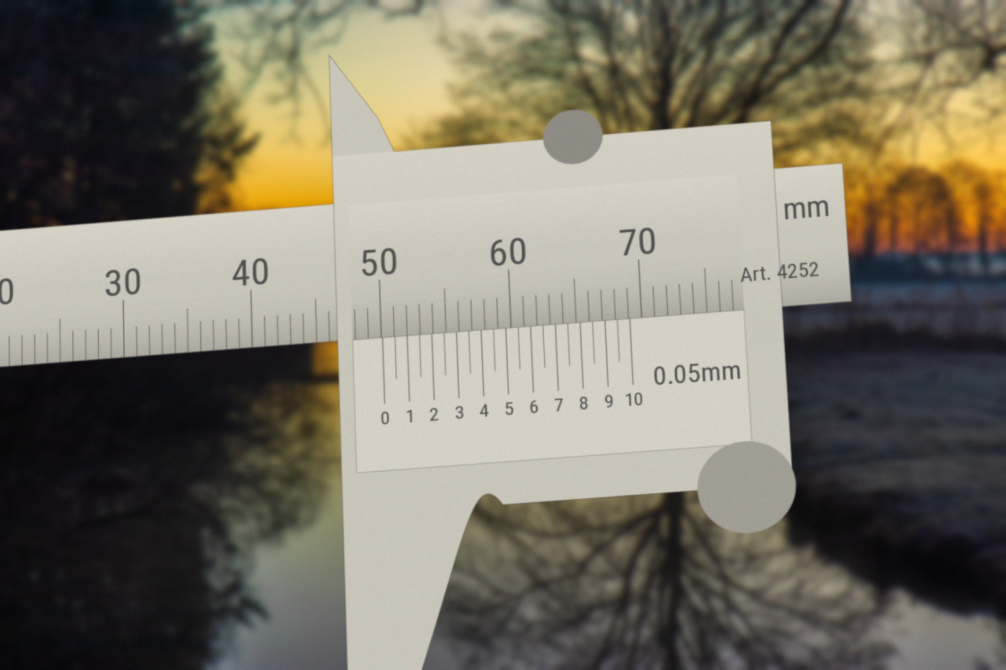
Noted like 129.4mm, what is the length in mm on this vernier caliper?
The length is 50.1mm
